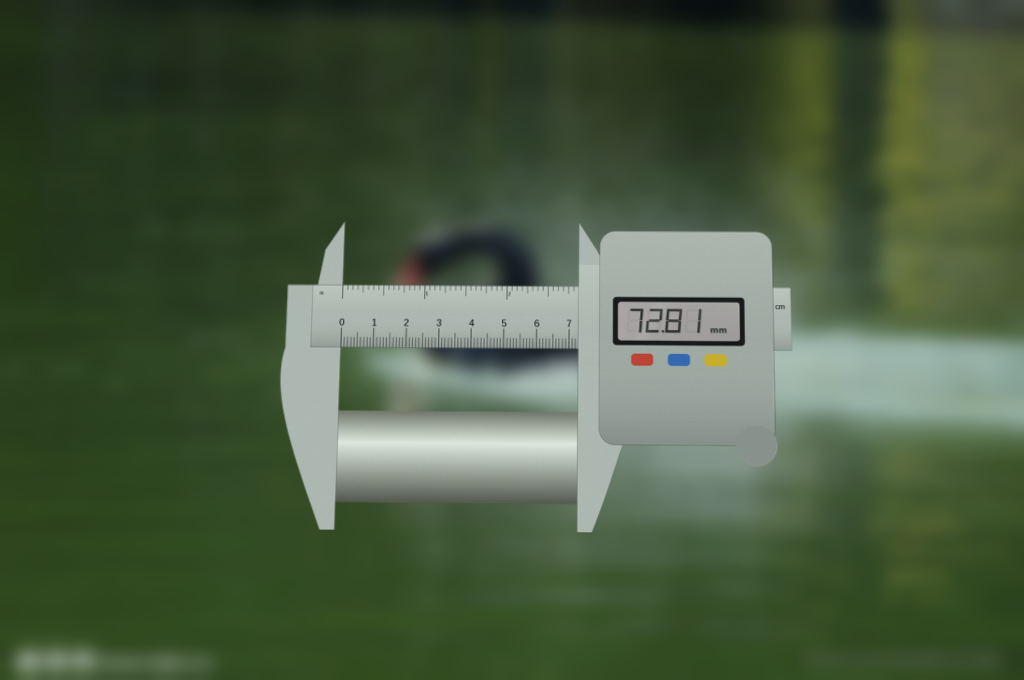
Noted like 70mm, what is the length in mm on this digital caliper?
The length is 72.81mm
